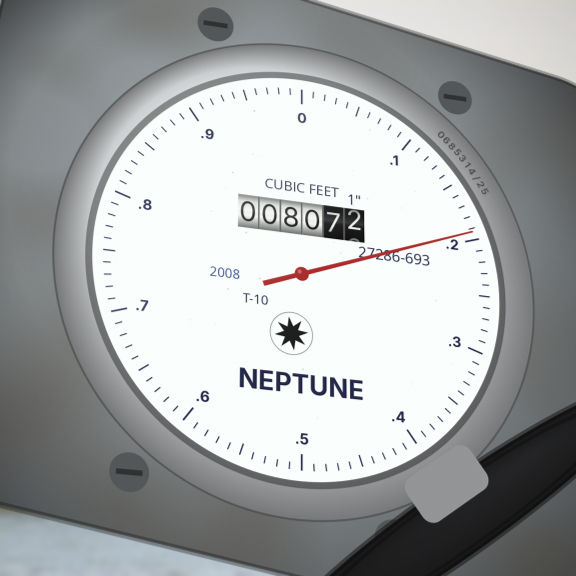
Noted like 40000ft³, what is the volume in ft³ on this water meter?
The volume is 8072.19ft³
